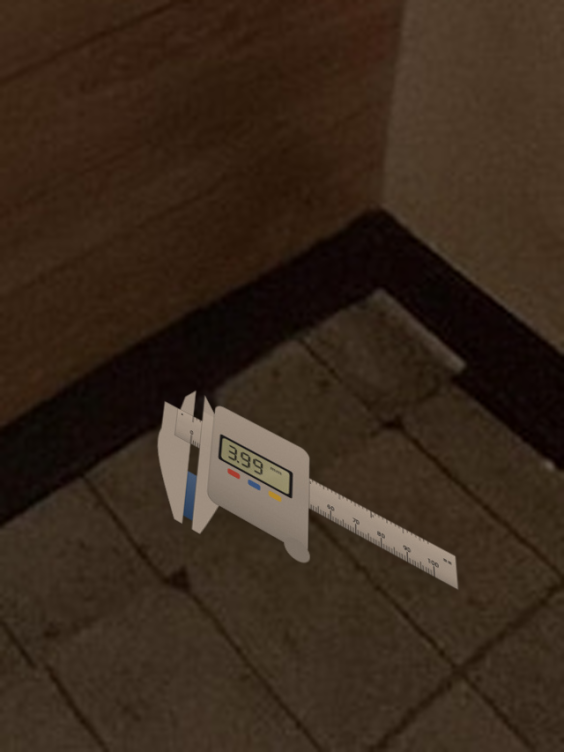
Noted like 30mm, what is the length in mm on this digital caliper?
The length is 3.99mm
